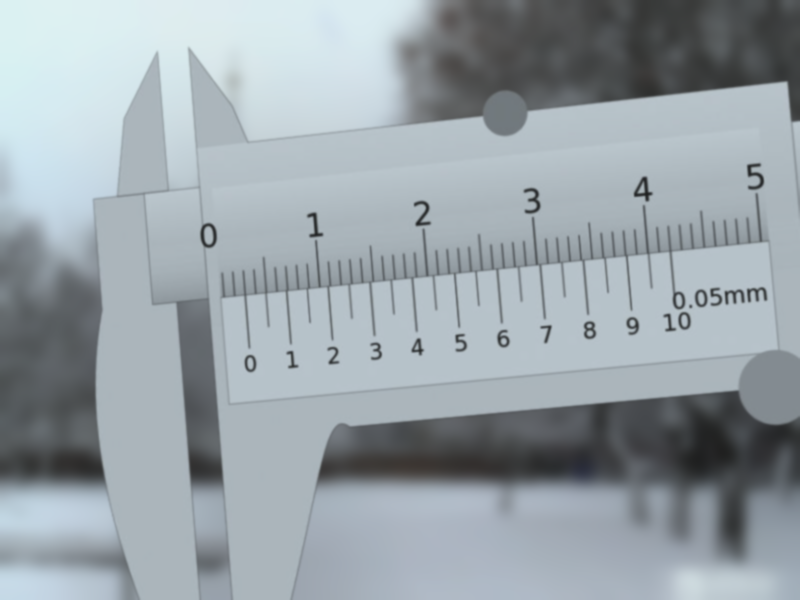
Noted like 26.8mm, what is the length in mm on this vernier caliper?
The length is 3.0mm
